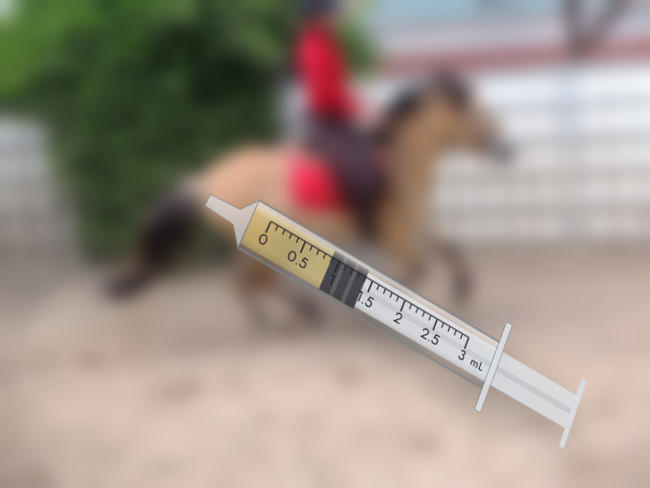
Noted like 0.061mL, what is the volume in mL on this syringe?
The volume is 0.9mL
